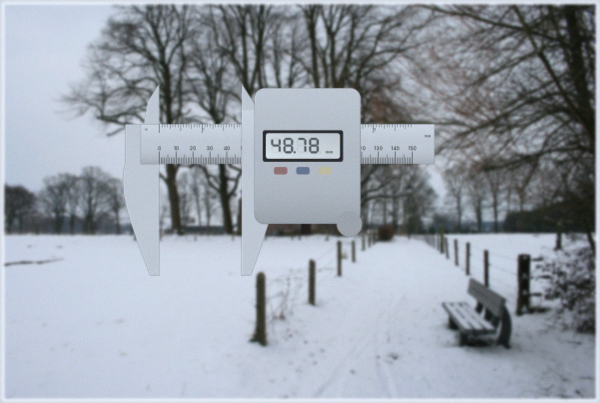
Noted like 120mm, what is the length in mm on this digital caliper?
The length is 48.78mm
